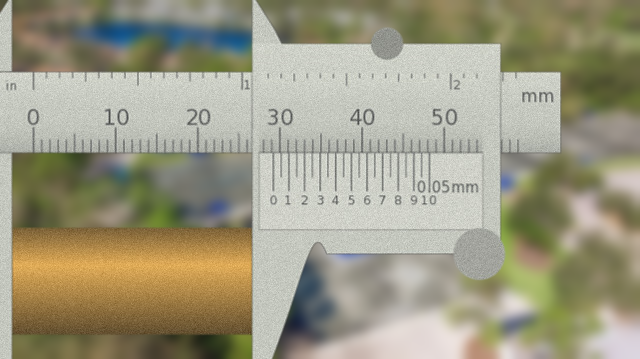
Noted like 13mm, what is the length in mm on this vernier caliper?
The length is 29.2mm
